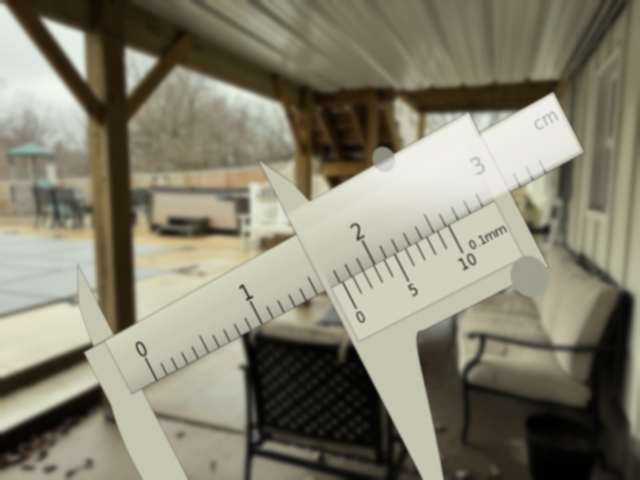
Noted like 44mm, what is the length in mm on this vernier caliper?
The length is 17.2mm
